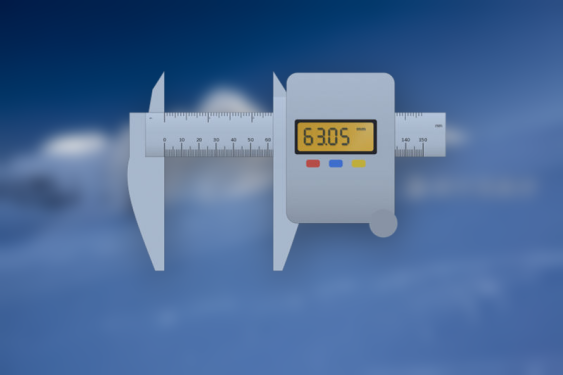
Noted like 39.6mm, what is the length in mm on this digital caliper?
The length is 63.05mm
